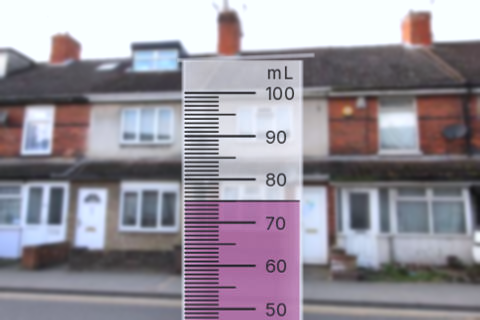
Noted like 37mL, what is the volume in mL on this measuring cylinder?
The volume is 75mL
